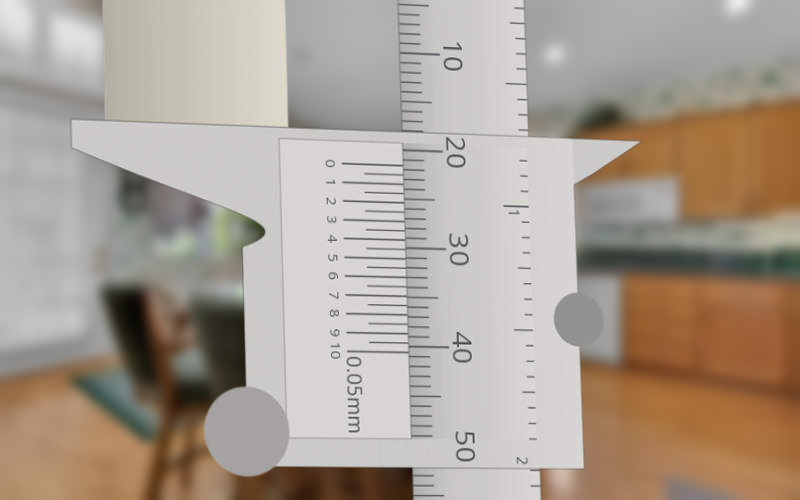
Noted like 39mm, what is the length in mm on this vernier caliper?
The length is 21.6mm
